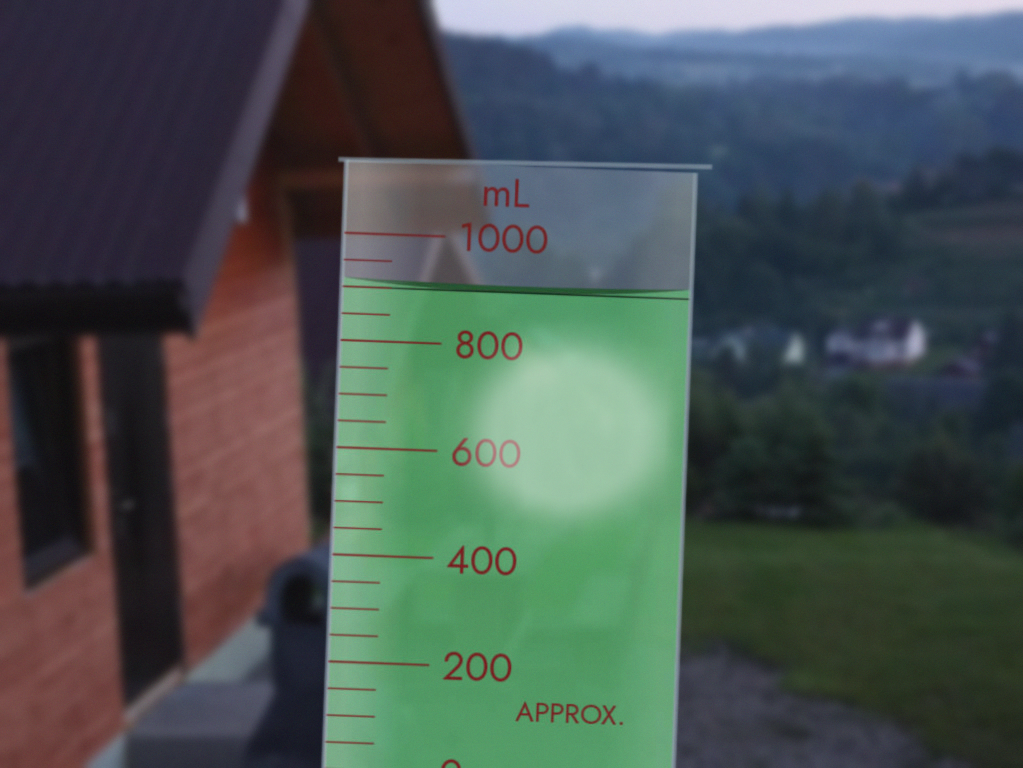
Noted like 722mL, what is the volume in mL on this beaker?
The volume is 900mL
